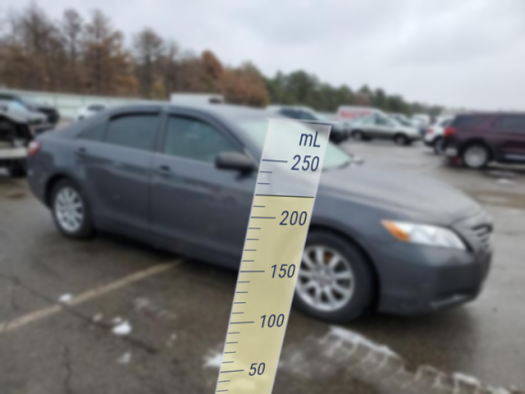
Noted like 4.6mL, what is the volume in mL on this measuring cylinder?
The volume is 220mL
